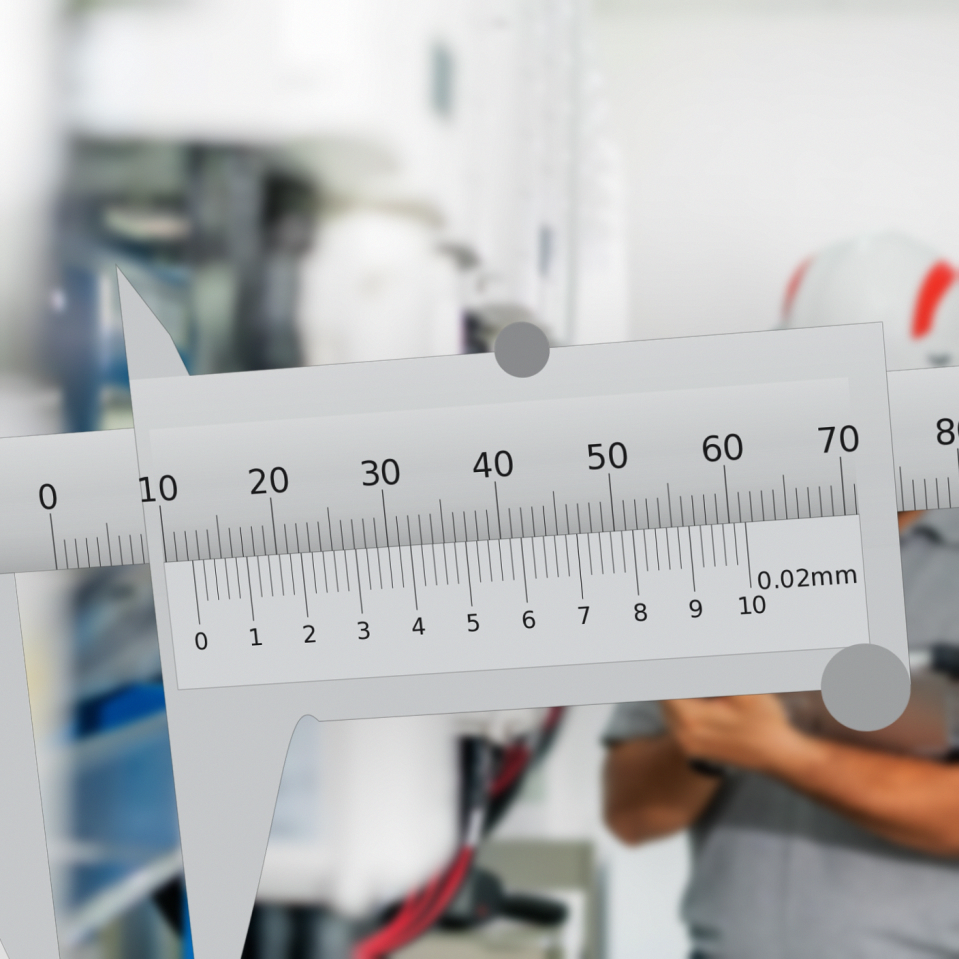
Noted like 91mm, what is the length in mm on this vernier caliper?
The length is 12.4mm
